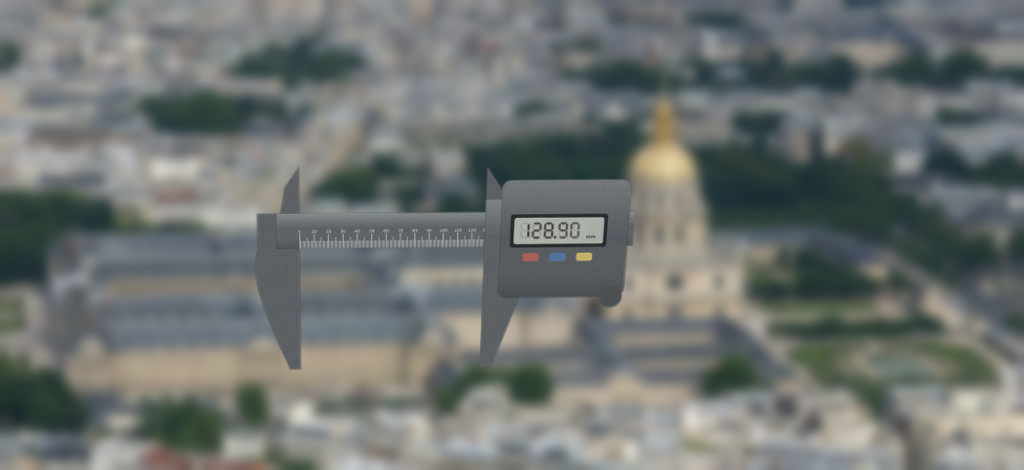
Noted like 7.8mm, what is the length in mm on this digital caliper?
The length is 128.90mm
